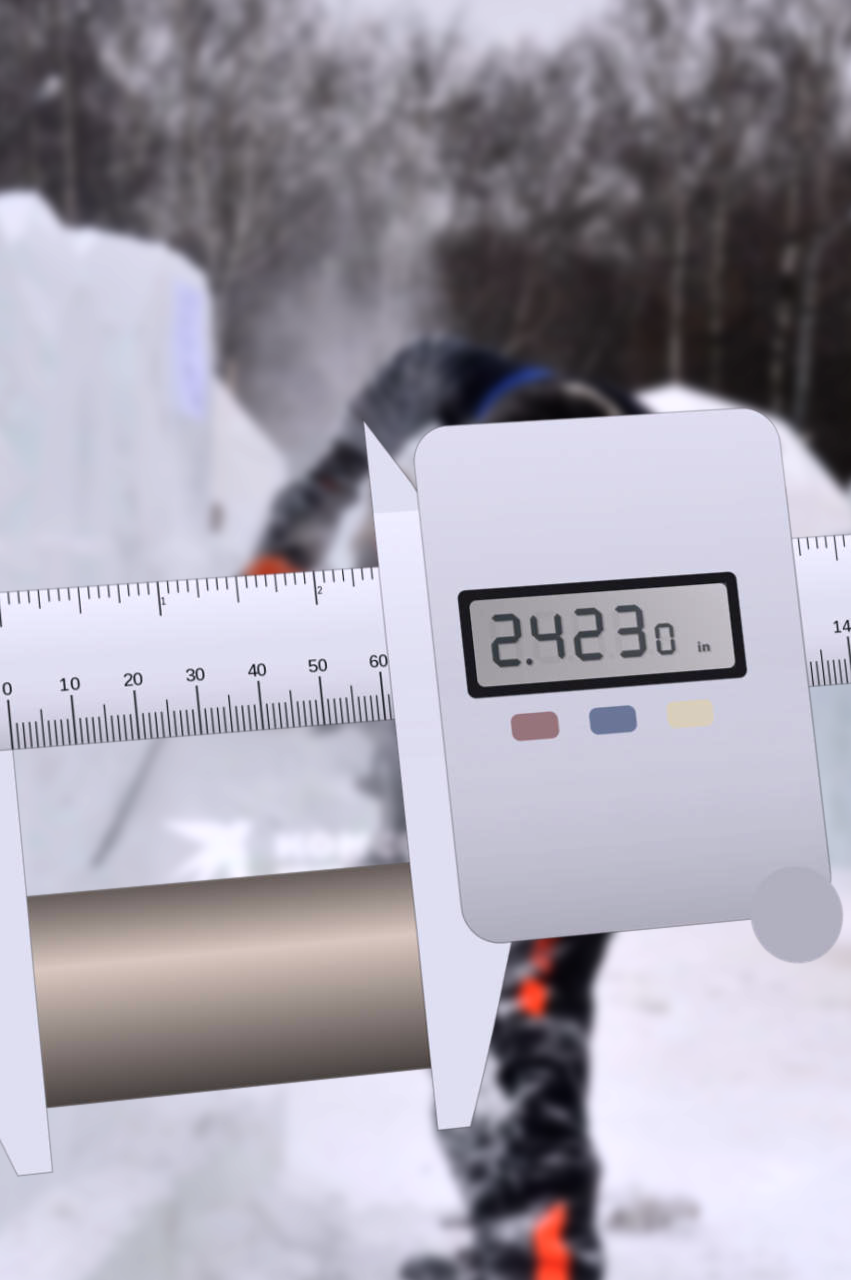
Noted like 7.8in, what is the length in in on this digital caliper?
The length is 2.4230in
